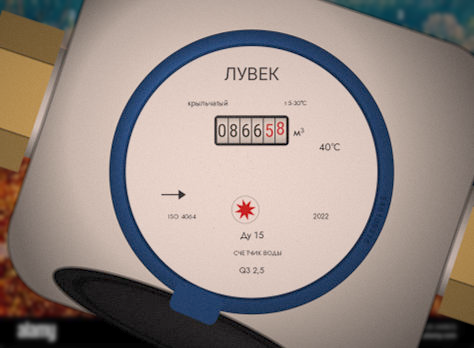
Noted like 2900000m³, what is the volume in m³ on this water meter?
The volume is 866.58m³
